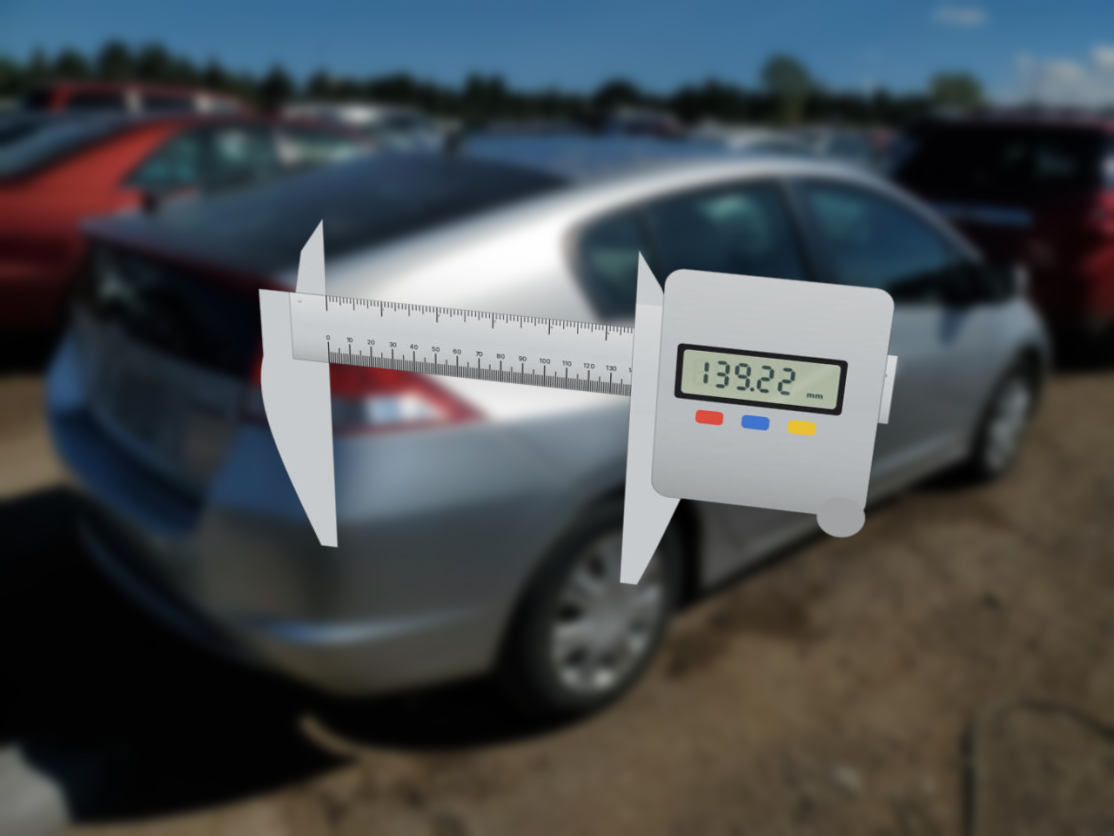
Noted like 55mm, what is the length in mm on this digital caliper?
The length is 139.22mm
